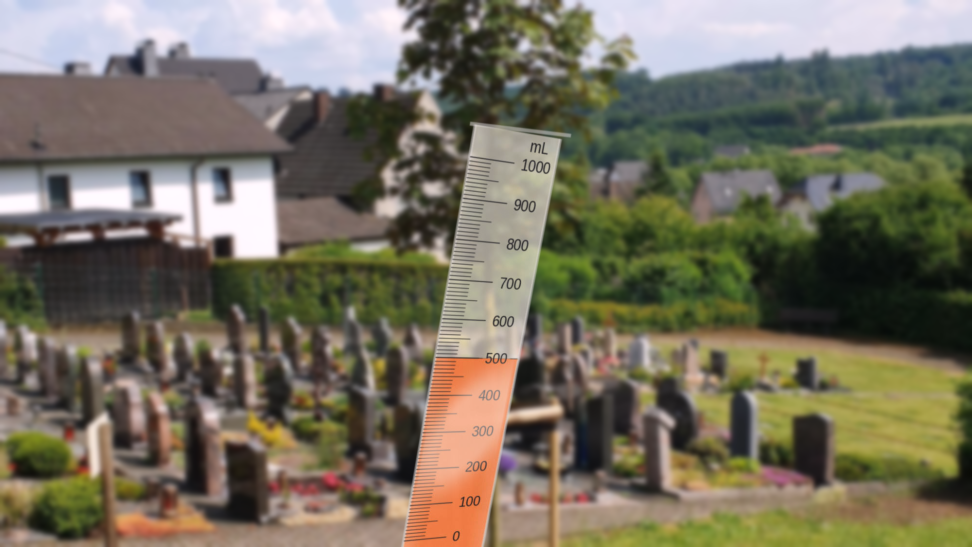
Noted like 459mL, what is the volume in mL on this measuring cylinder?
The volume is 500mL
